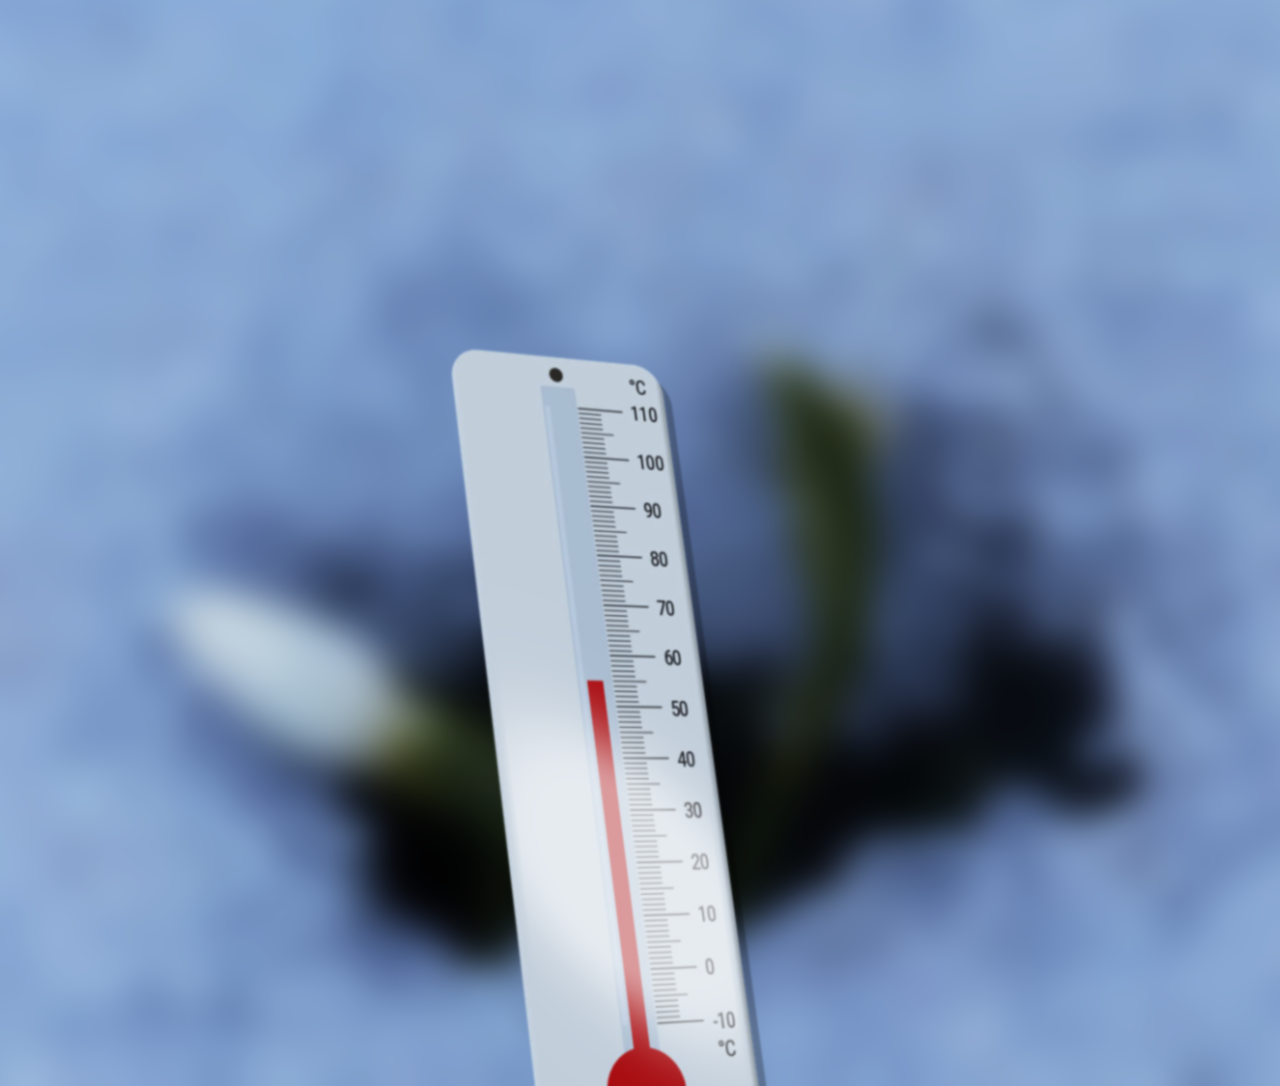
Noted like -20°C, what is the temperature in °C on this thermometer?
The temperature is 55°C
